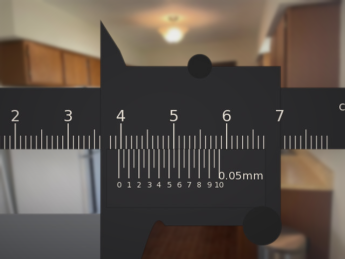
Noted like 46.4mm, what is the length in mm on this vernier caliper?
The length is 39.6mm
